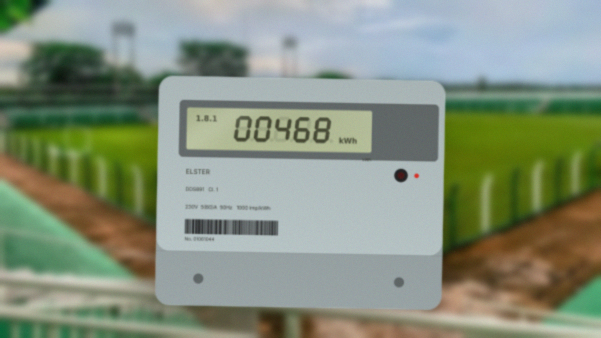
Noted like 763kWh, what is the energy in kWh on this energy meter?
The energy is 468kWh
